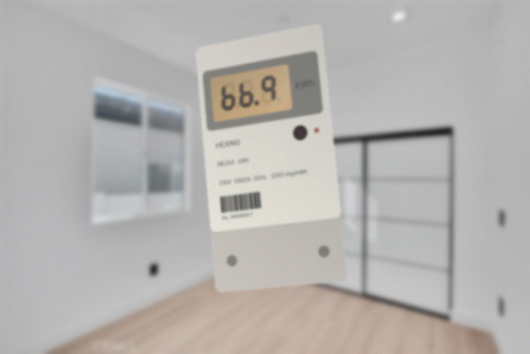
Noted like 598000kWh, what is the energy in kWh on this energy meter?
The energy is 66.9kWh
